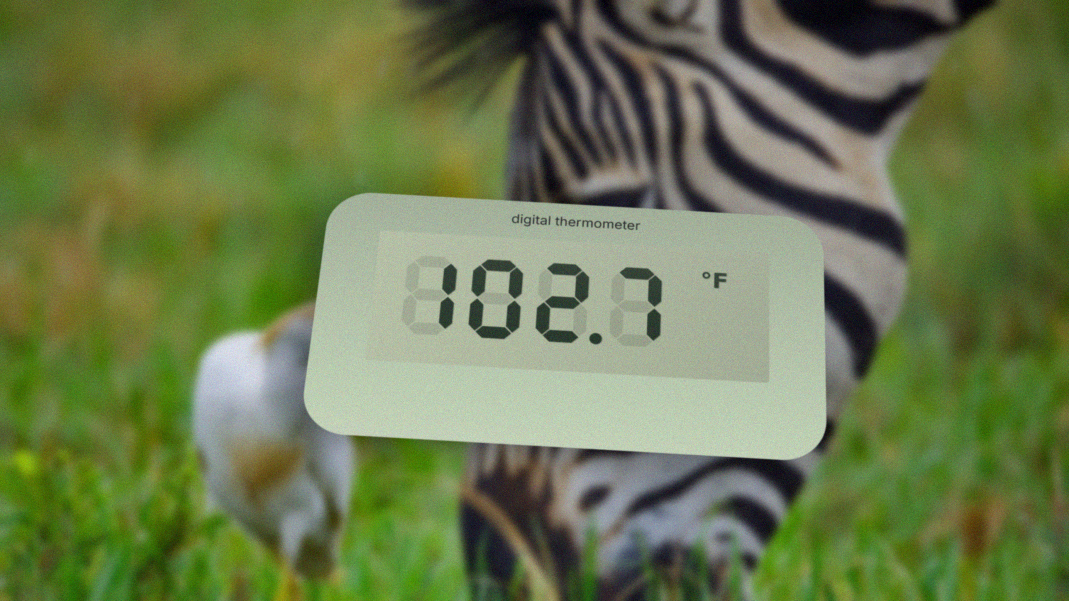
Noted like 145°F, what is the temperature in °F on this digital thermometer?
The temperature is 102.7°F
